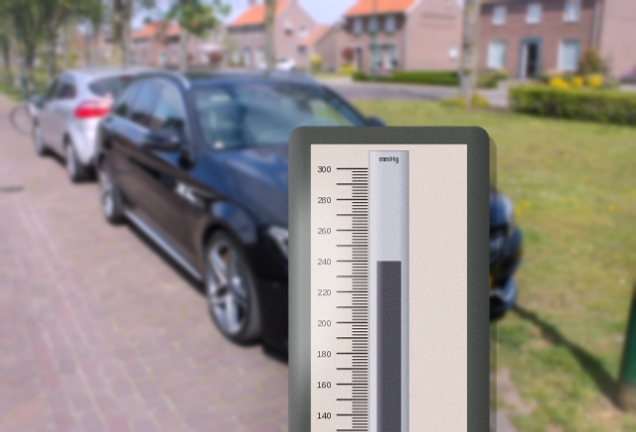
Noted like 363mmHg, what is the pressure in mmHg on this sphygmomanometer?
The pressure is 240mmHg
